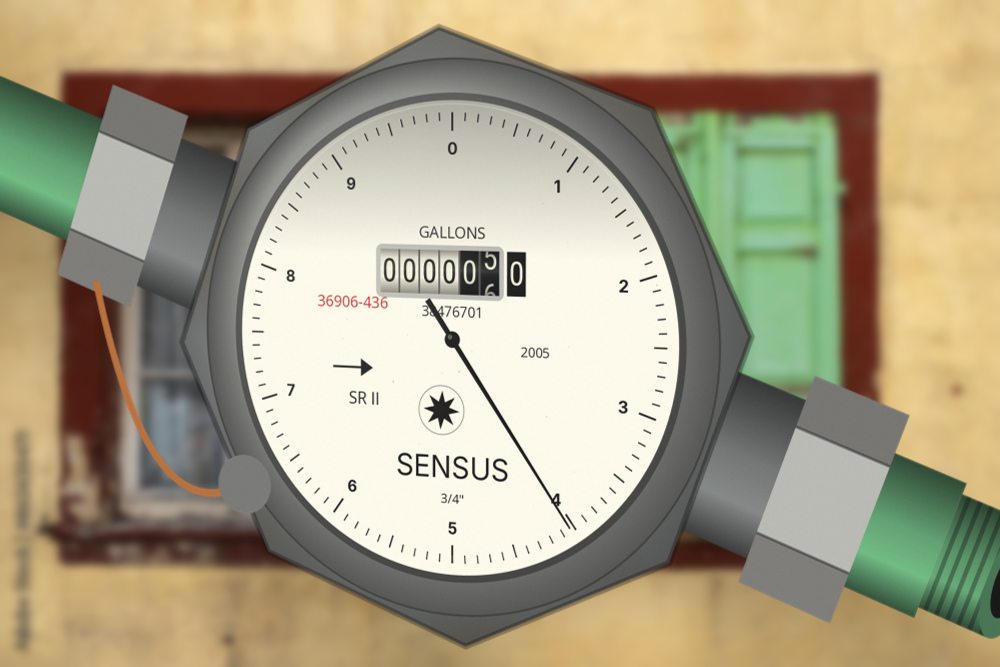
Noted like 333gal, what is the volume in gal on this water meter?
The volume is 54.0gal
